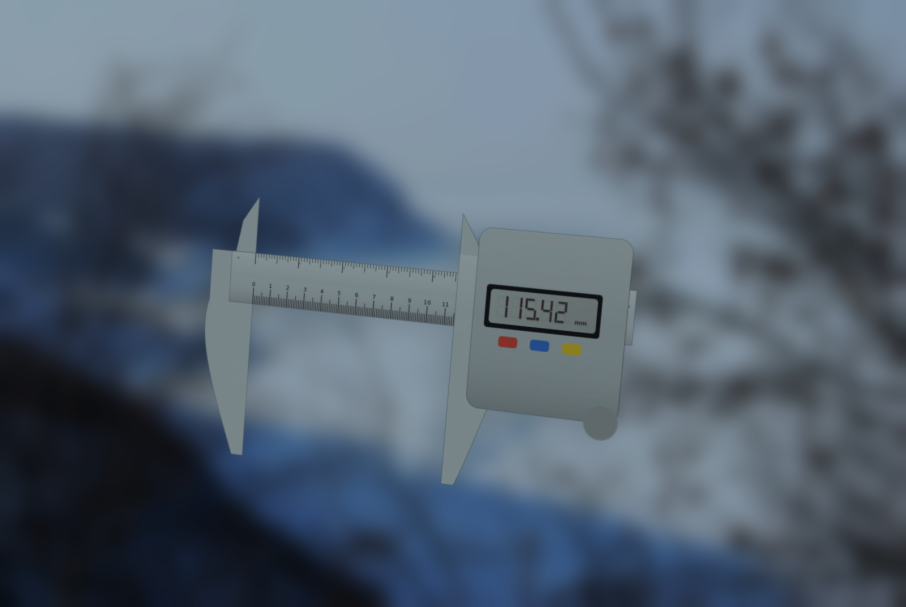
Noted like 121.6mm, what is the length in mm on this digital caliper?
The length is 115.42mm
